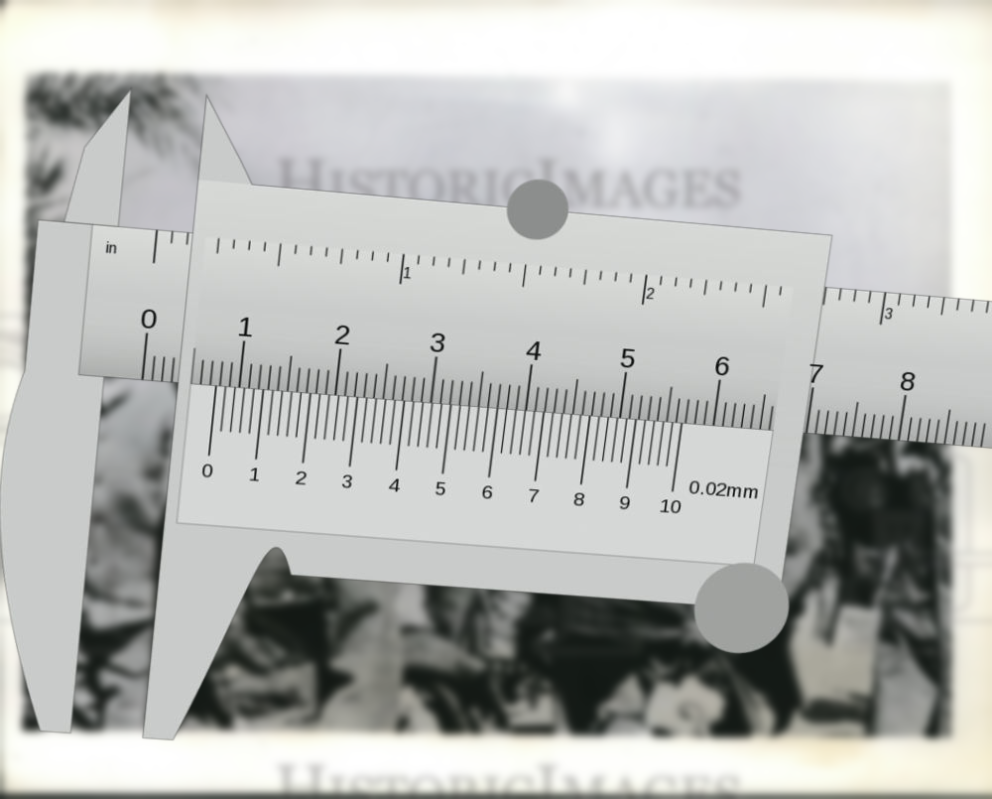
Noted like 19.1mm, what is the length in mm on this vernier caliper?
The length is 7.6mm
